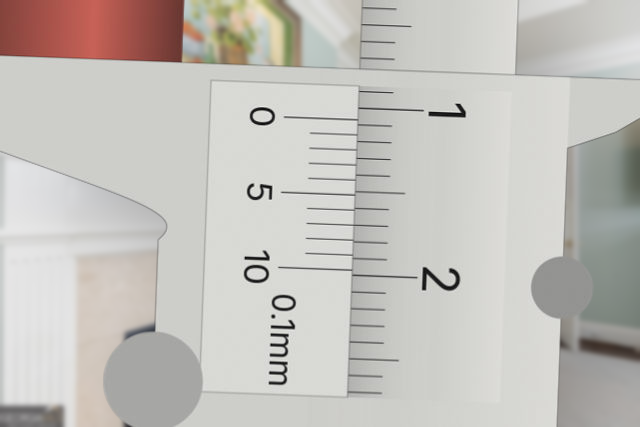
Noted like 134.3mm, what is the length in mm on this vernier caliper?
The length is 10.7mm
